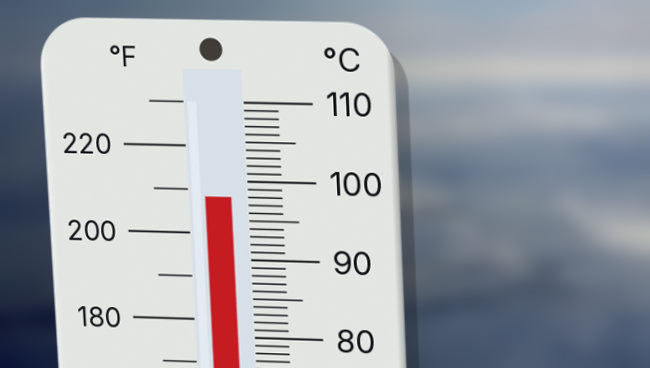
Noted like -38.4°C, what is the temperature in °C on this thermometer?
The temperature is 98°C
